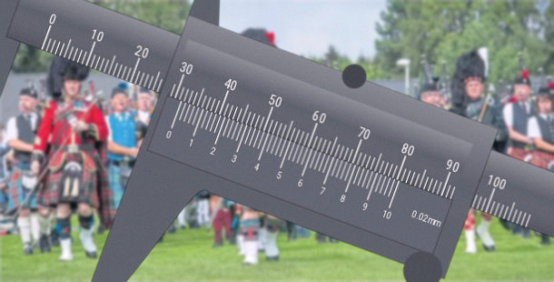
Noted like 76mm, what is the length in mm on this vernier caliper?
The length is 31.5mm
